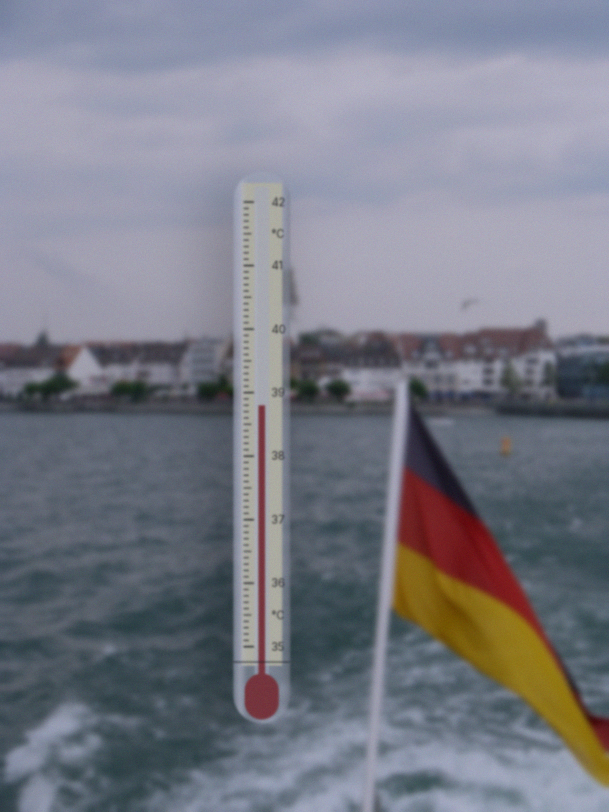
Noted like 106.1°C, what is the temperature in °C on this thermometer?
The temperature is 38.8°C
